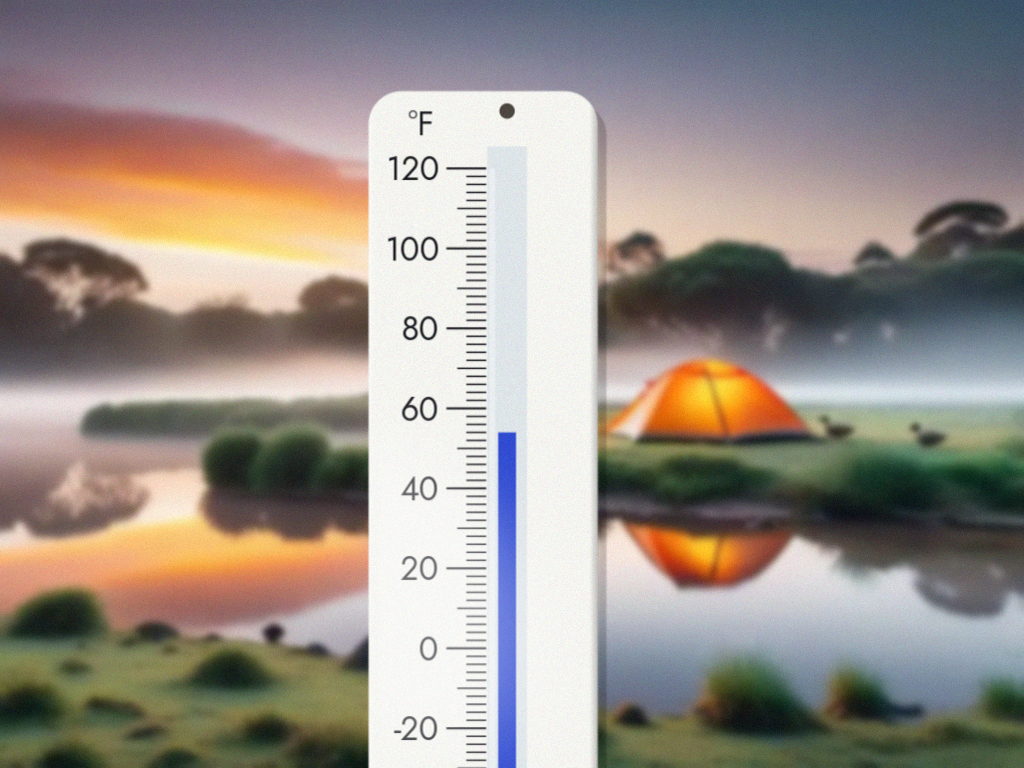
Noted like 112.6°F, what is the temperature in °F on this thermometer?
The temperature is 54°F
